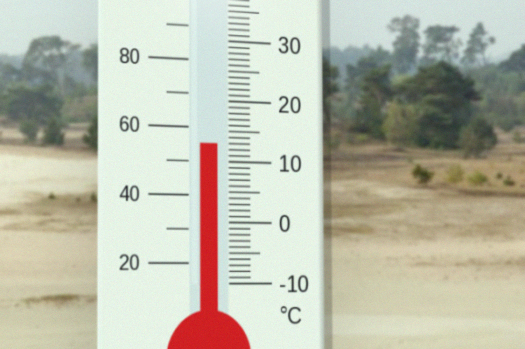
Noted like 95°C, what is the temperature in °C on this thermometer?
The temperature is 13°C
